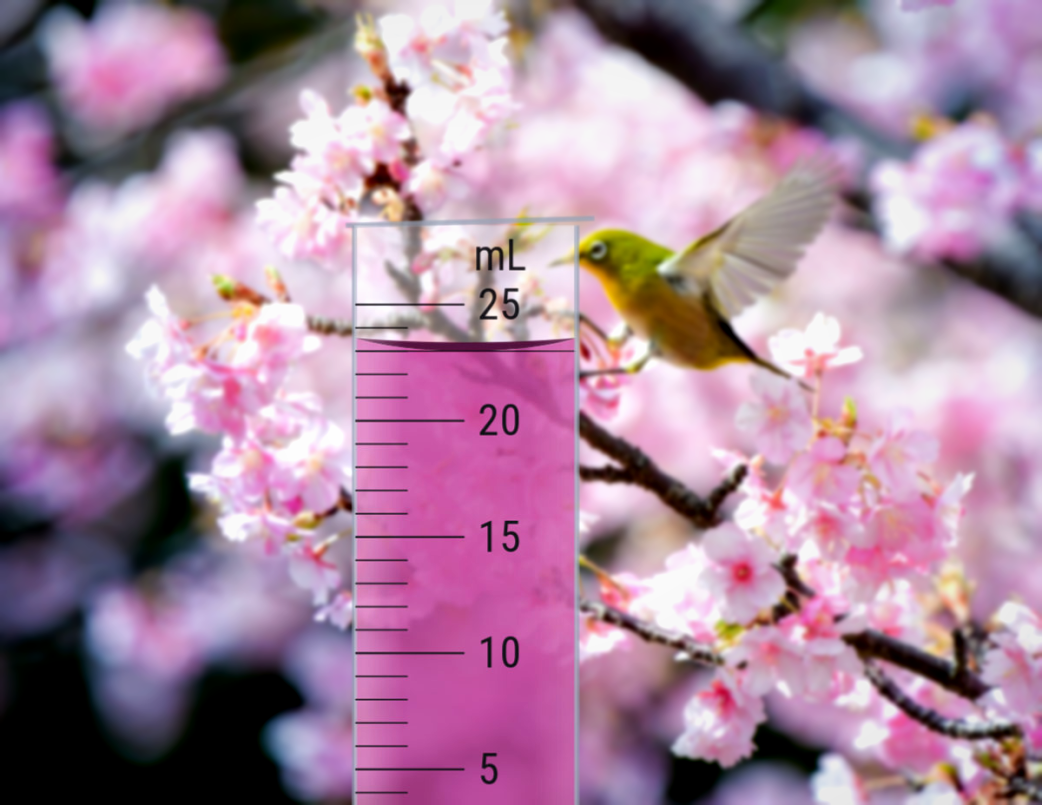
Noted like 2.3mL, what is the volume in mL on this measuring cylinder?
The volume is 23mL
